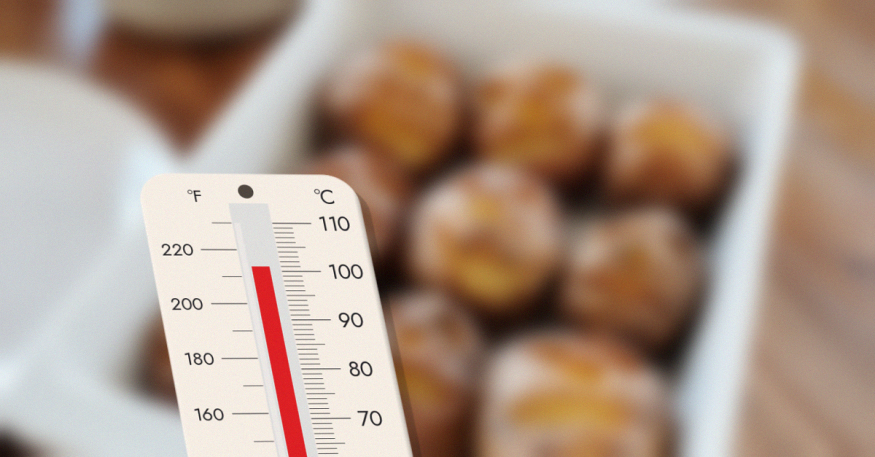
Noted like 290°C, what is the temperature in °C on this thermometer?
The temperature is 101°C
